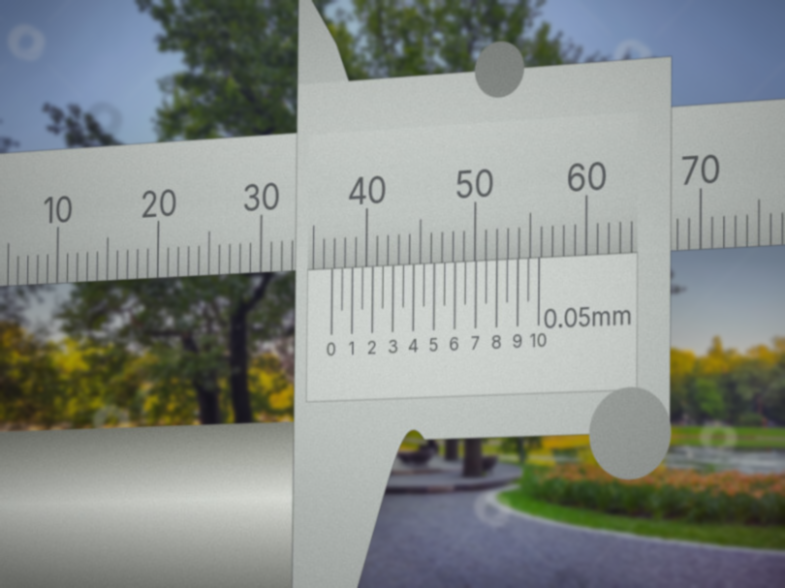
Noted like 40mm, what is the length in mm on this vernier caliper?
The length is 36.8mm
